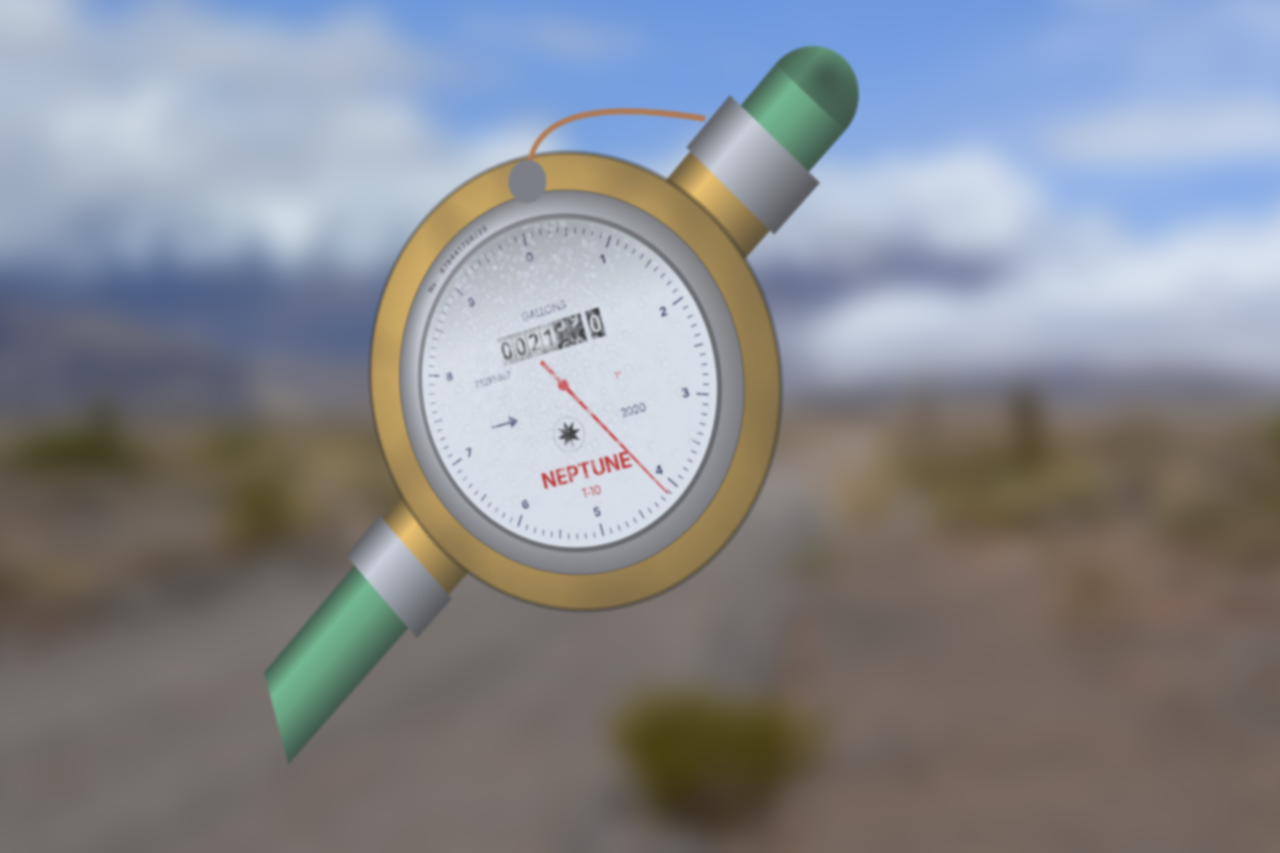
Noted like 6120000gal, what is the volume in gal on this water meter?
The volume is 21594.1gal
